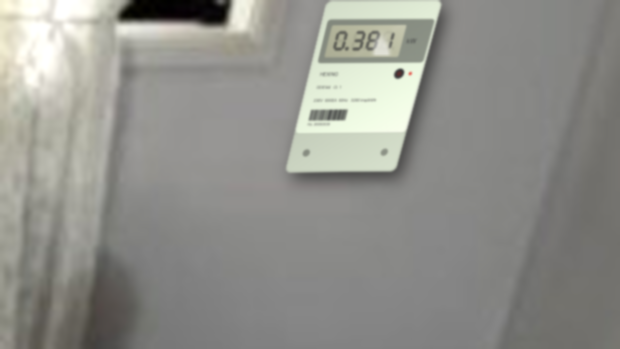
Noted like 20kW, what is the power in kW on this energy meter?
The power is 0.381kW
